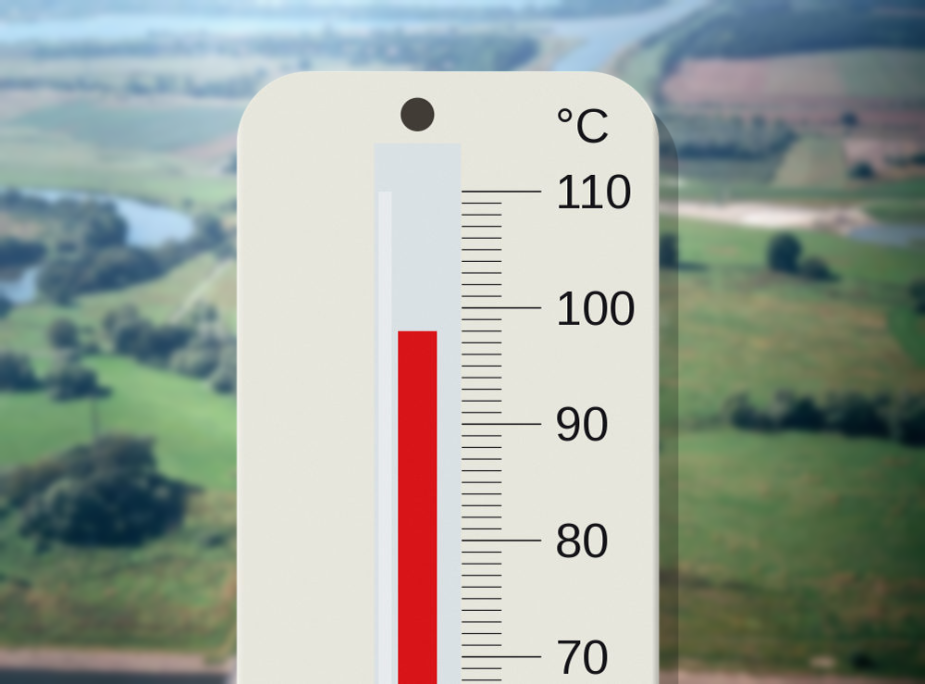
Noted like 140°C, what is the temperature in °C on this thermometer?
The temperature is 98°C
